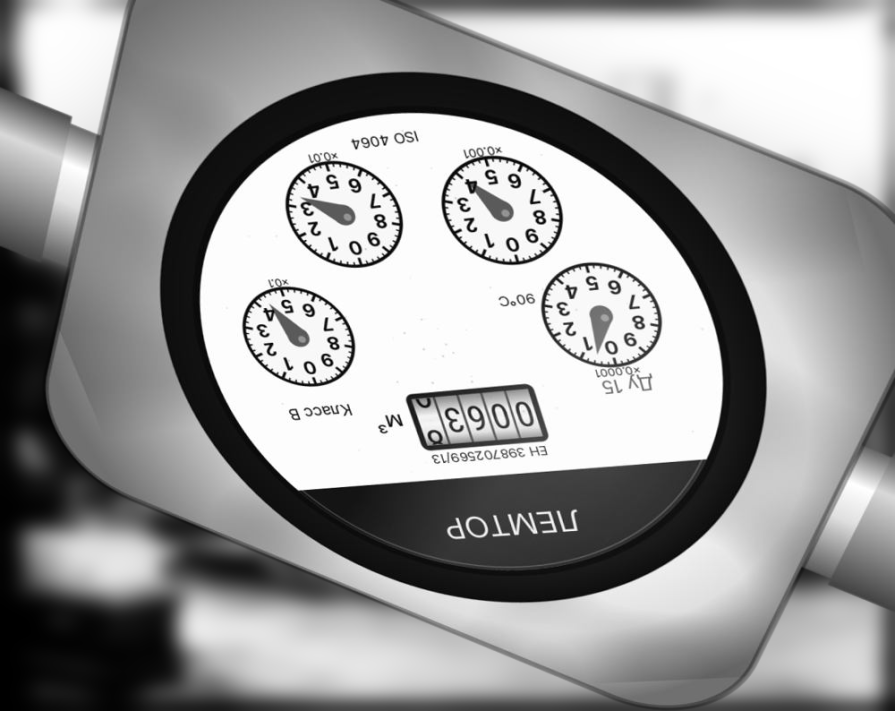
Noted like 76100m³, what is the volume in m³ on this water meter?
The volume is 638.4340m³
